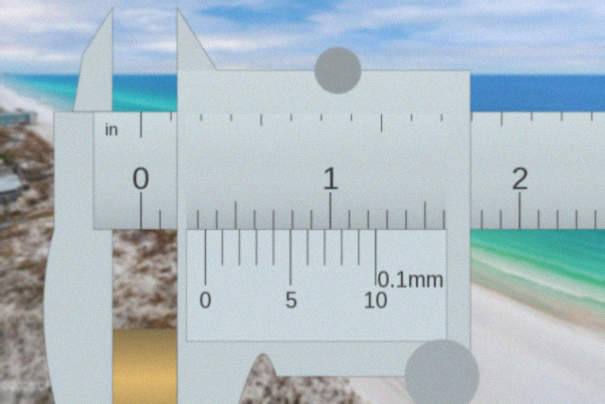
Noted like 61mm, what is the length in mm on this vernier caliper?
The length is 3.4mm
